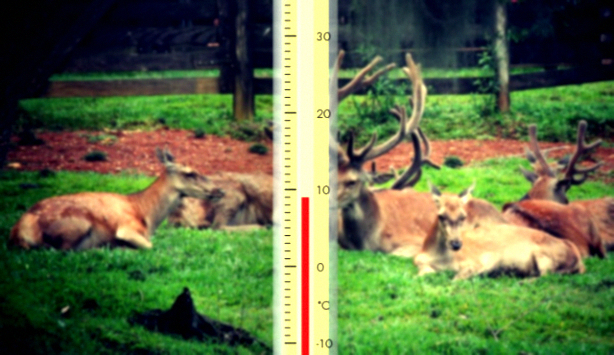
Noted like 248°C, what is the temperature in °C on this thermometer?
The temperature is 9°C
